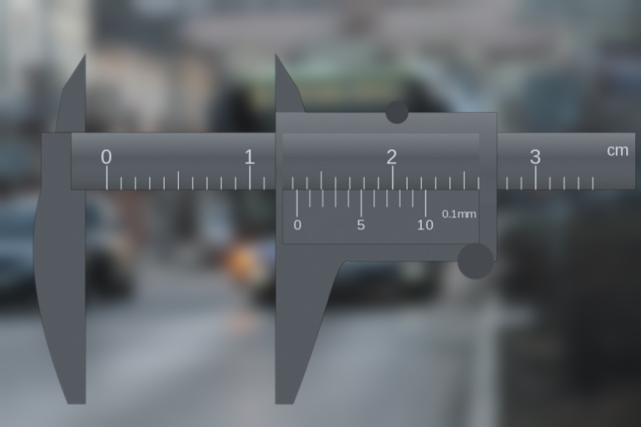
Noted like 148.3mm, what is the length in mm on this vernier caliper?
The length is 13.3mm
